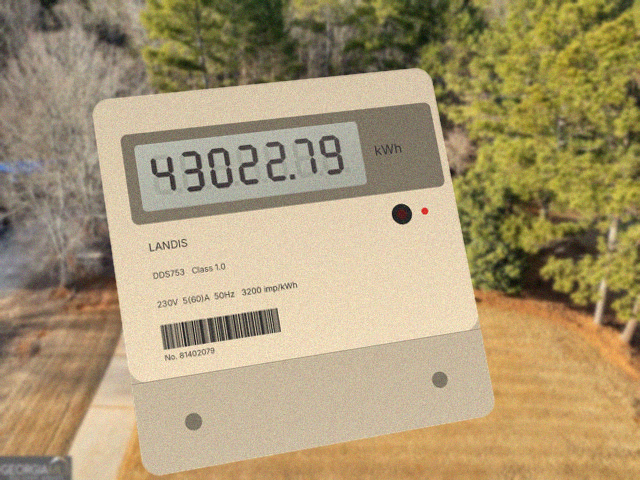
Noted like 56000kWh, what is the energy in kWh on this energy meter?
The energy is 43022.79kWh
